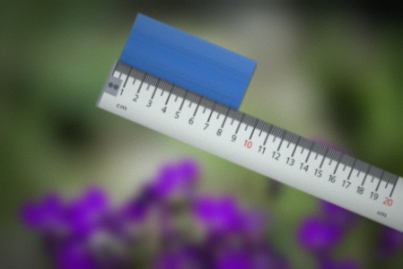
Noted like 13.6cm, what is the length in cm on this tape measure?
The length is 8.5cm
